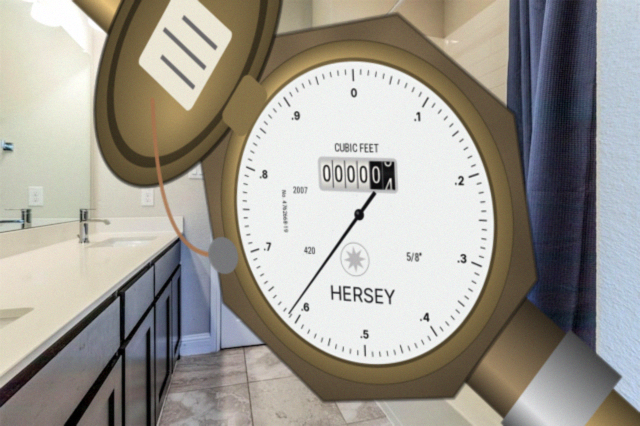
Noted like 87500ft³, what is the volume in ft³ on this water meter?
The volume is 3.61ft³
